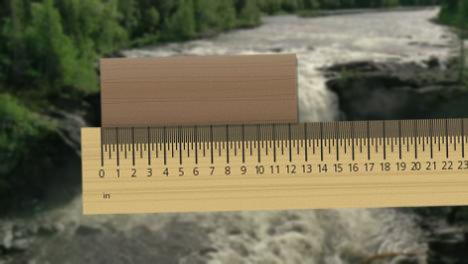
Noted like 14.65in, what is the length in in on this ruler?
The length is 12.5in
